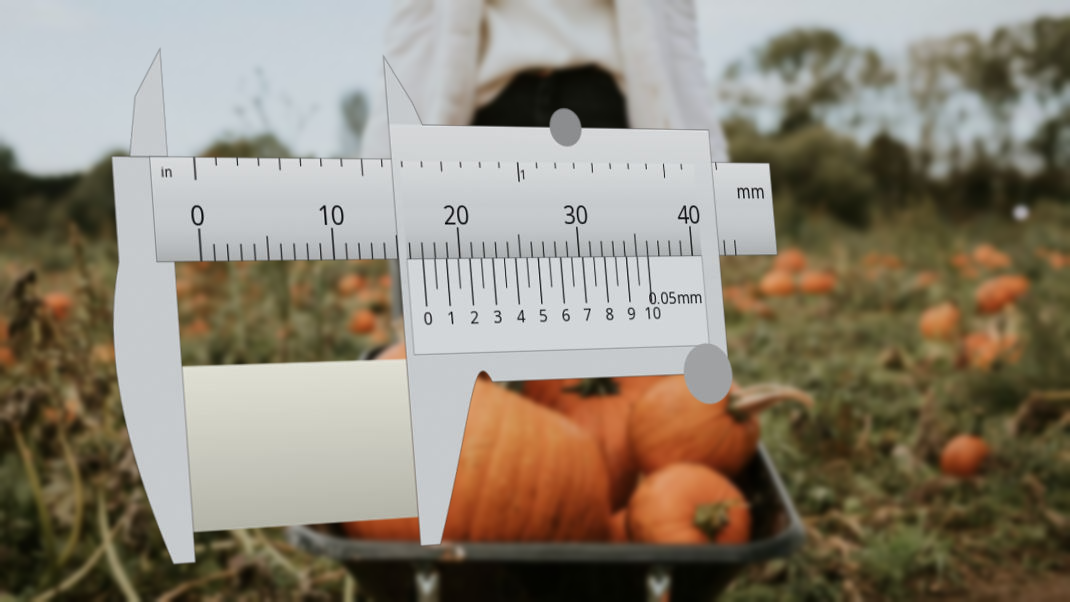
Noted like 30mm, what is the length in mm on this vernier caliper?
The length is 17.0mm
